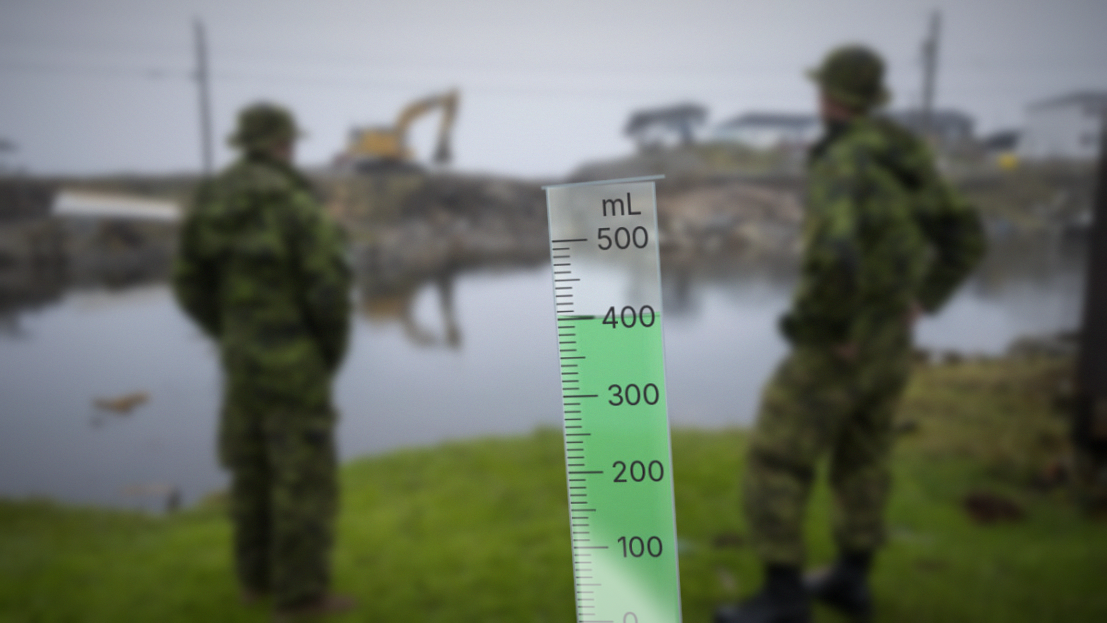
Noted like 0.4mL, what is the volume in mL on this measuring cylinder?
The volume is 400mL
